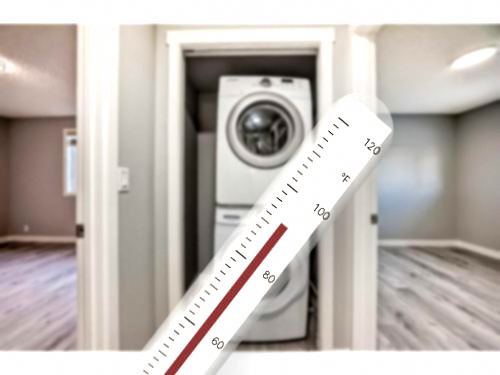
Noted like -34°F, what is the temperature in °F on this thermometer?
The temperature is 92°F
